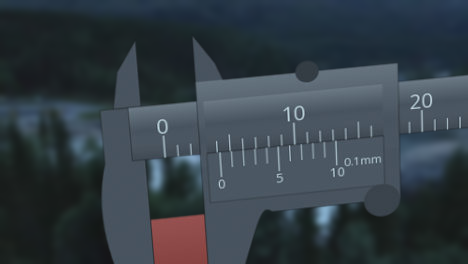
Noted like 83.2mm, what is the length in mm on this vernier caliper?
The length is 4.2mm
